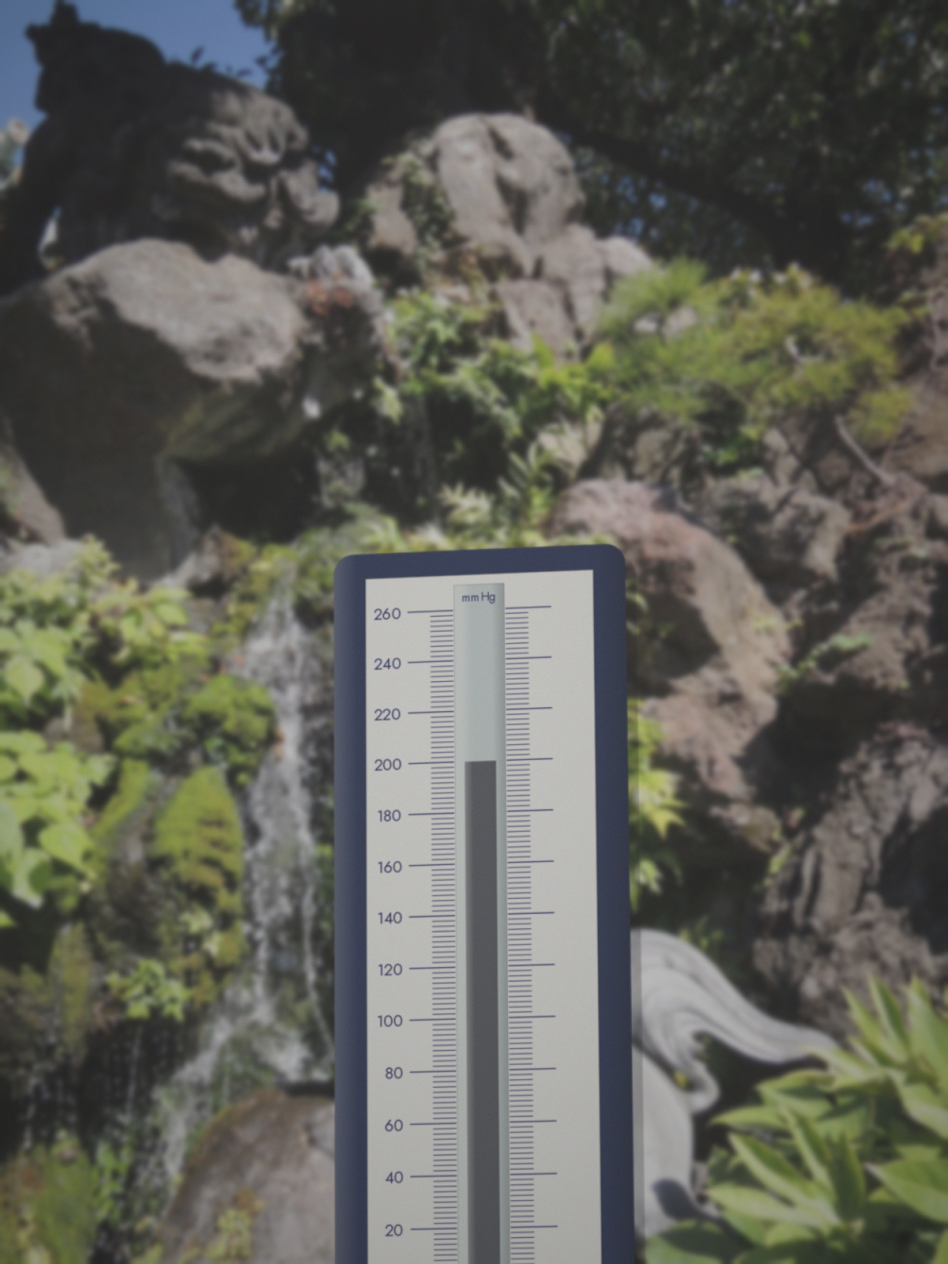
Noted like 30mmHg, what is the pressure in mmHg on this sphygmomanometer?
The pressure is 200mmHg
